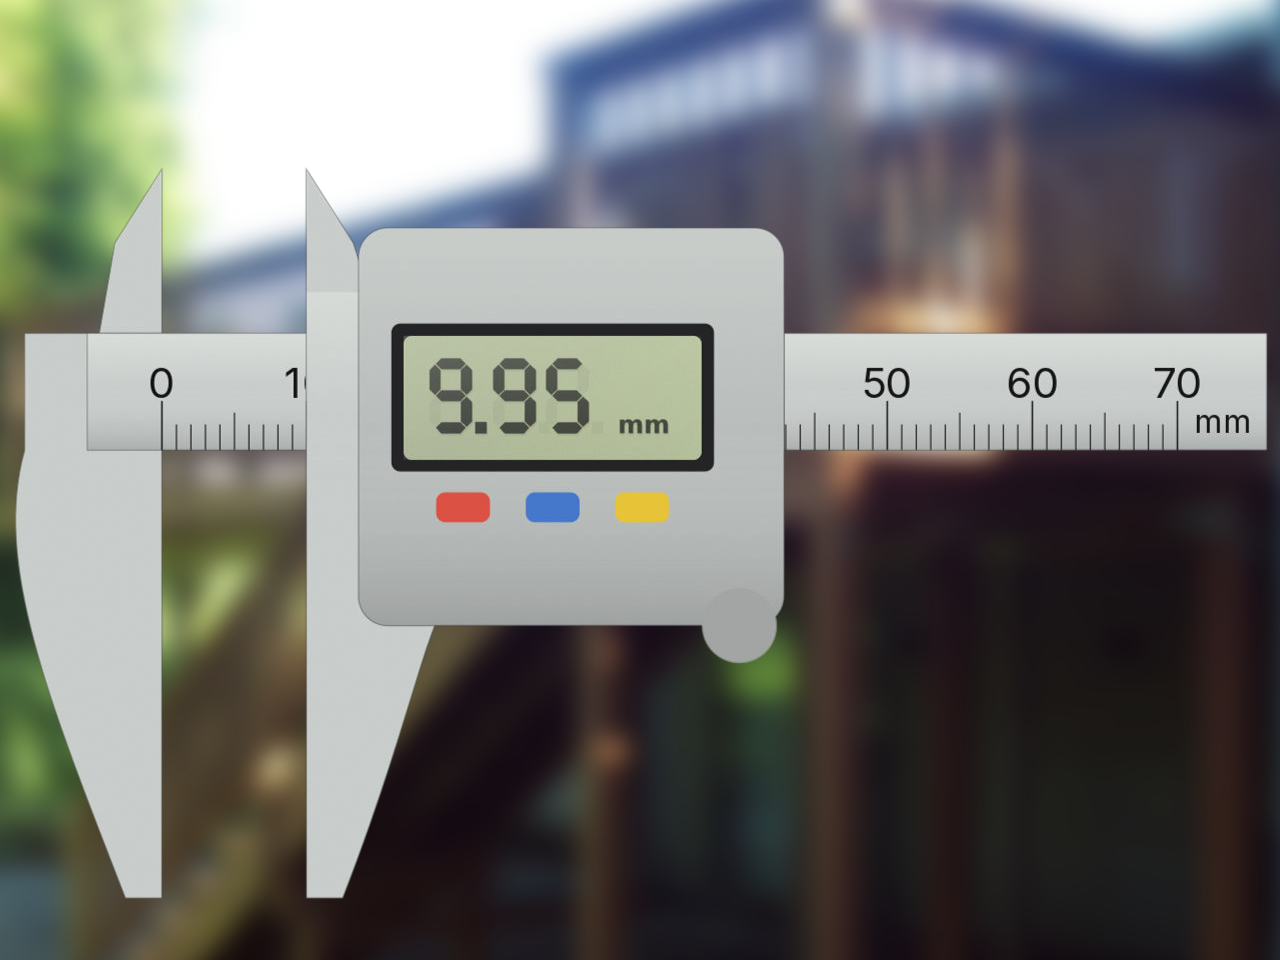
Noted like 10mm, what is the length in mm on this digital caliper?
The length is 9.95mm
